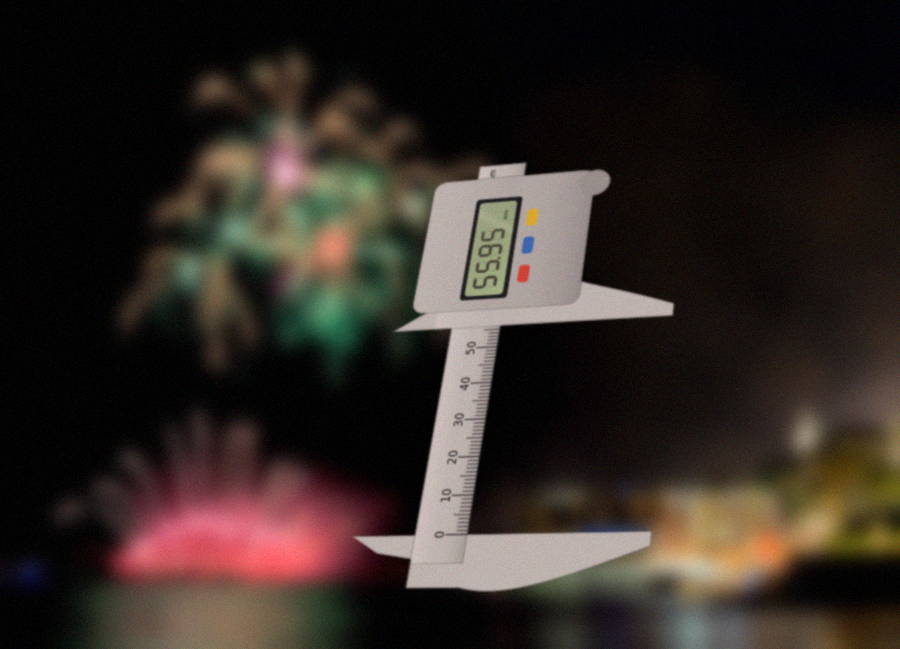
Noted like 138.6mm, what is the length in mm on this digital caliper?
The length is 55.95mm
